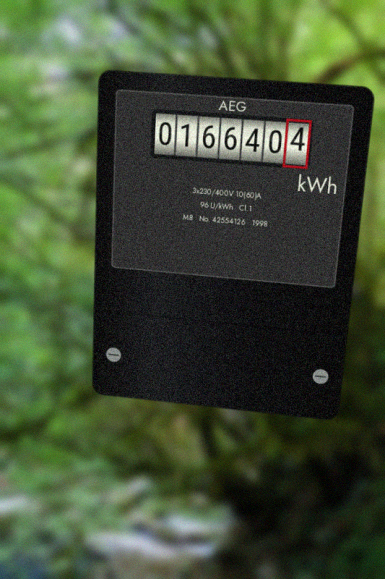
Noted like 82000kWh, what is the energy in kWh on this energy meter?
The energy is 16640.4kWh
